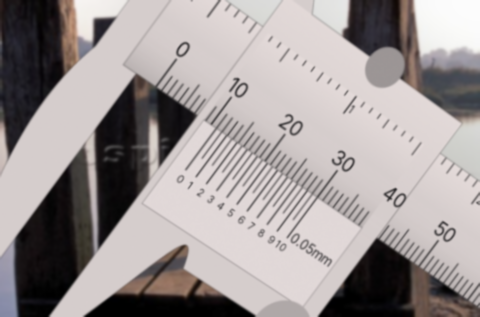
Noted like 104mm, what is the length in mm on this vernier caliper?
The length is 11.0mm
